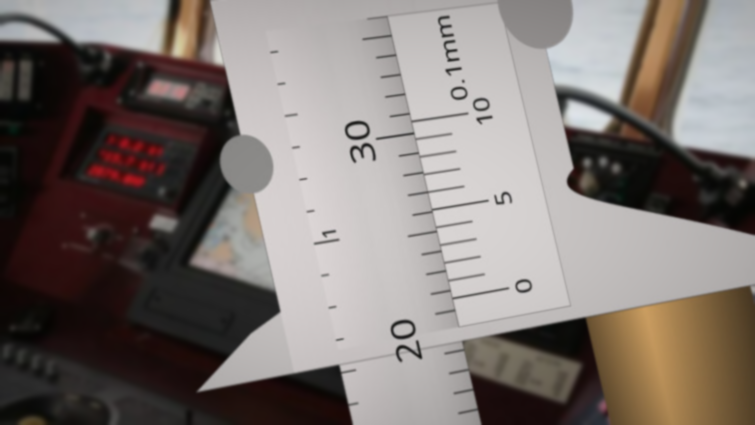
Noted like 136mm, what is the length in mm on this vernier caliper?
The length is 21.6mm
